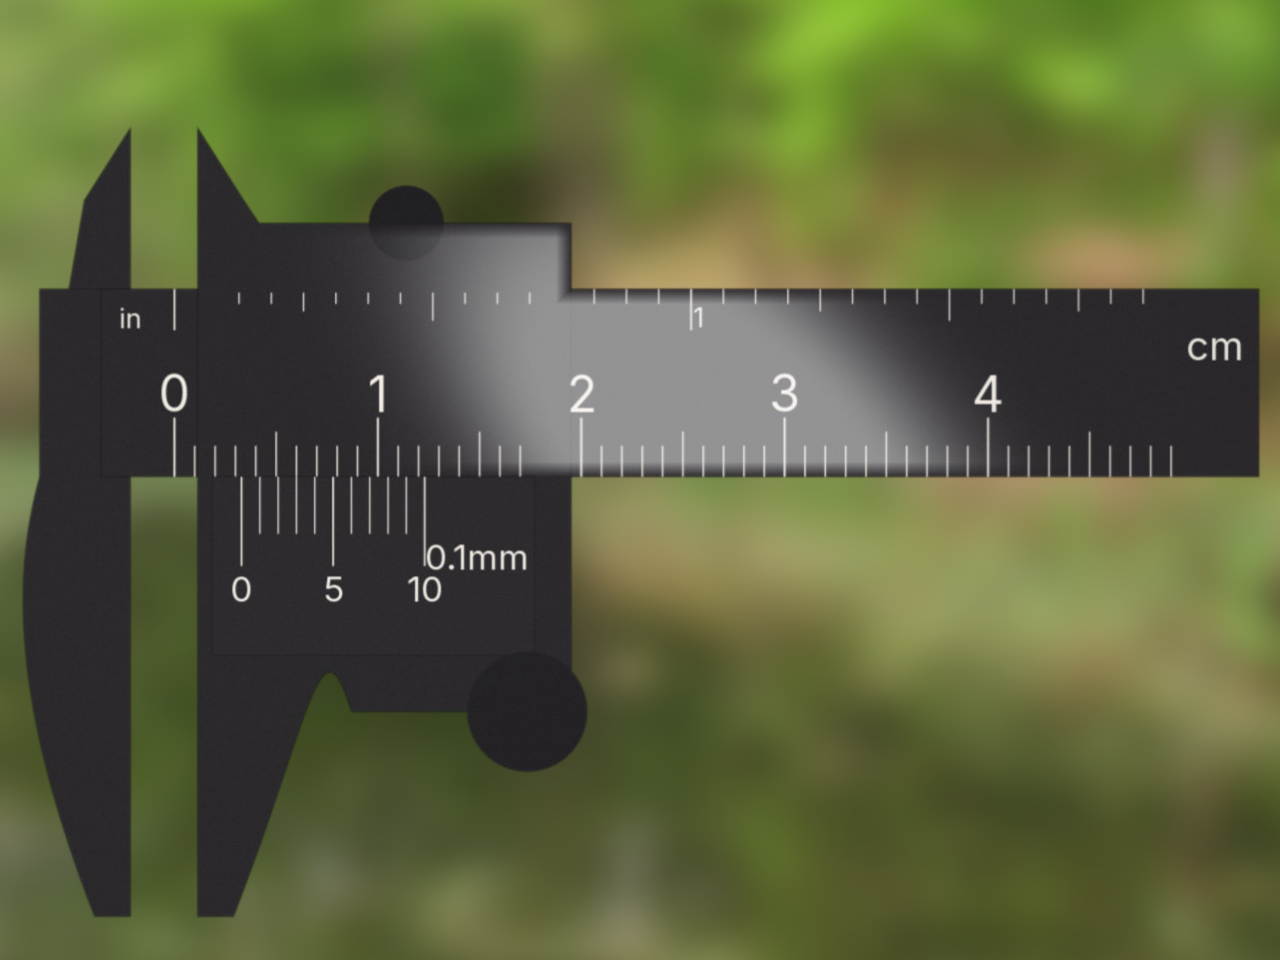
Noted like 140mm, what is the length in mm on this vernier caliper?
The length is 3.3mm
